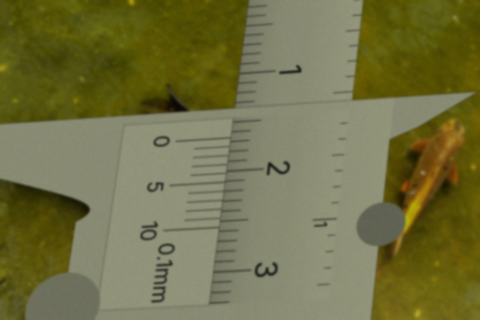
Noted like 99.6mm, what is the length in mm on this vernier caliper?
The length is 16.6mm
